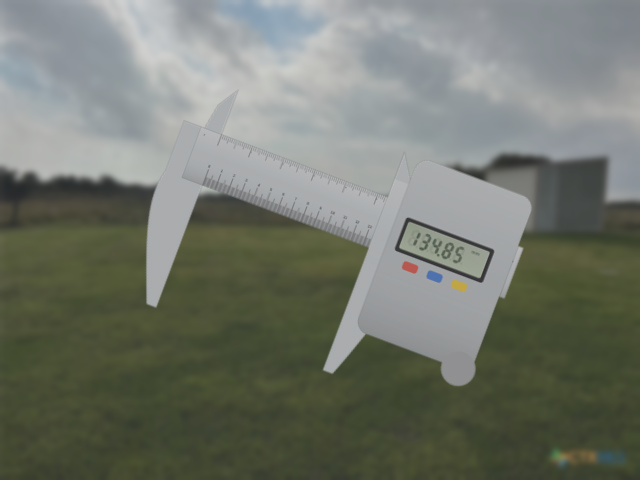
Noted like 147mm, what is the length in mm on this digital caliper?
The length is 134.85mm
